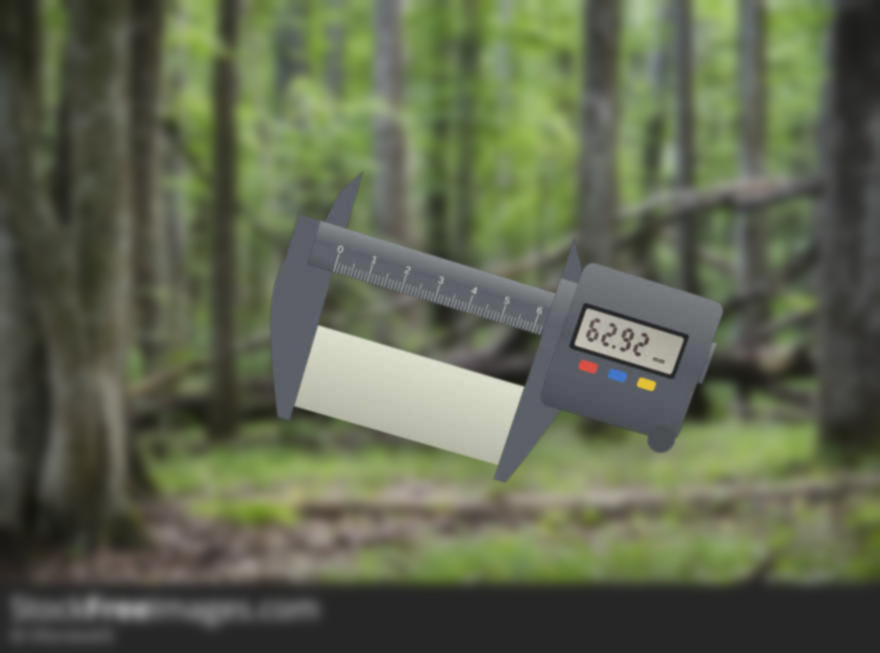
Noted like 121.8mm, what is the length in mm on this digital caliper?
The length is 62.92mm
